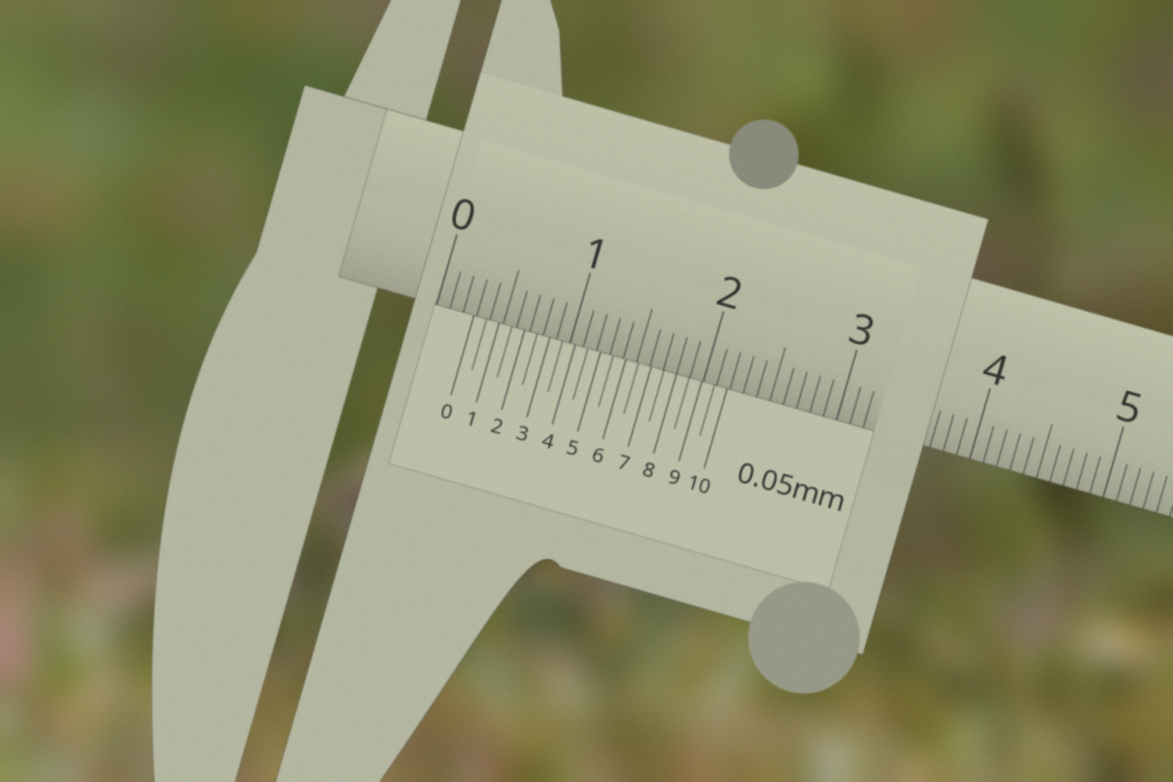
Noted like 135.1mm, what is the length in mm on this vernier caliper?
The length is 2.8mm
